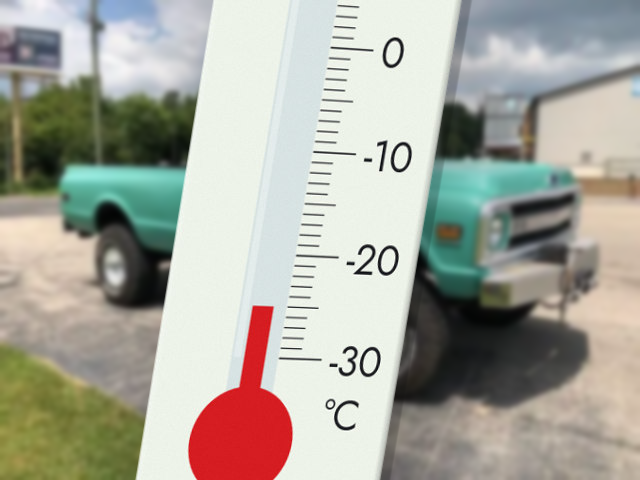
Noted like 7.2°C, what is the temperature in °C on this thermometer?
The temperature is -25°C
